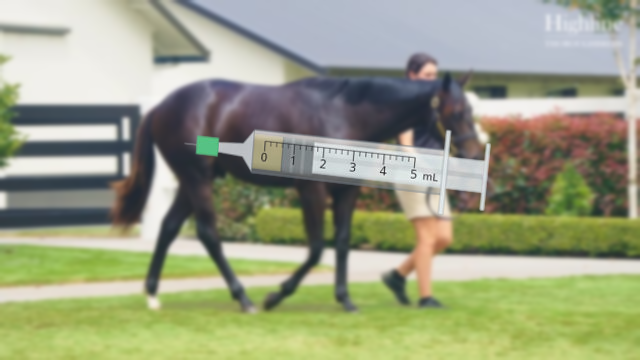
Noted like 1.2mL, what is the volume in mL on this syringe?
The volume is 0.6mL
